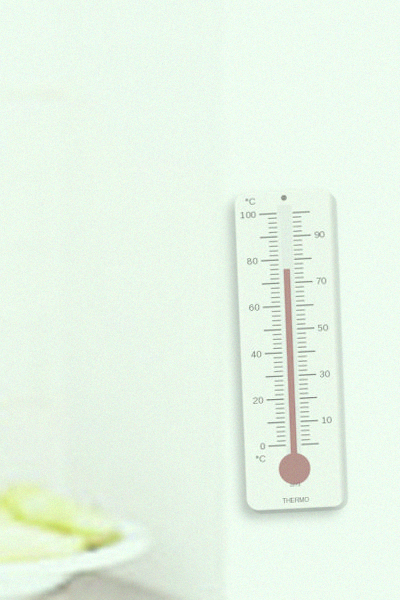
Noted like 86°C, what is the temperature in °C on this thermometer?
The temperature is 76°C
